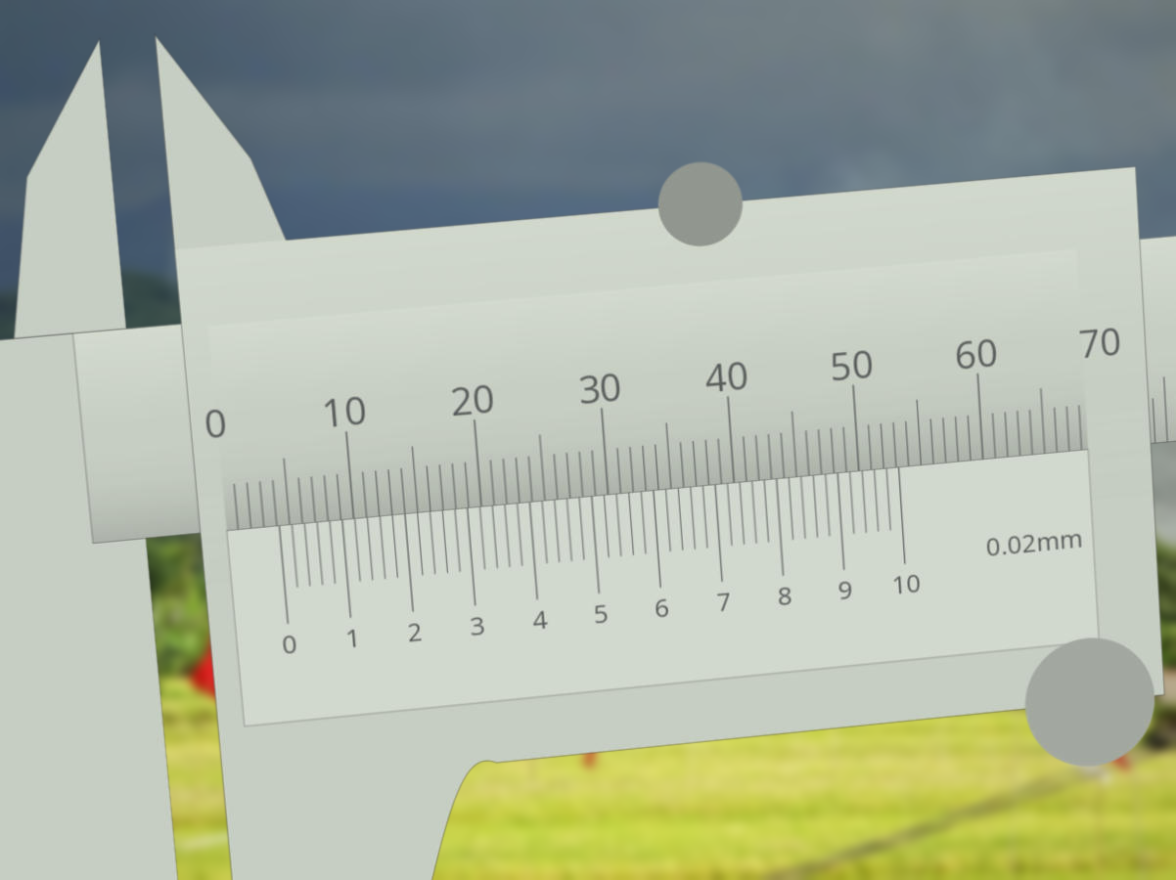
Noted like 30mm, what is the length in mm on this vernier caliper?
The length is 4.2mm
